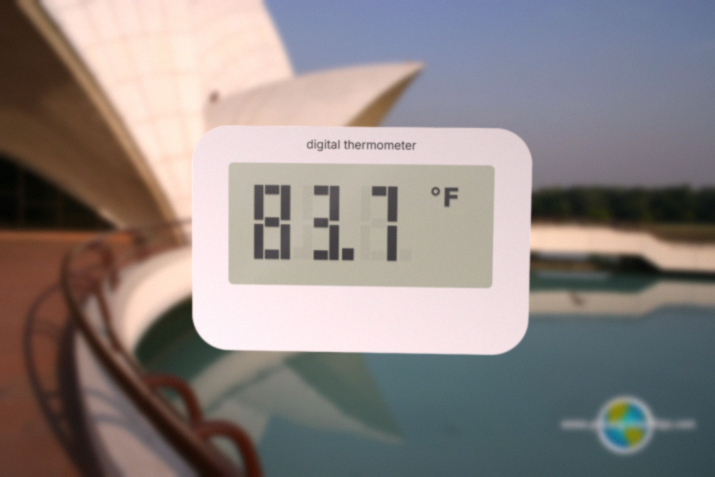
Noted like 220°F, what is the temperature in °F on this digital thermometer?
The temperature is 83.7°F
